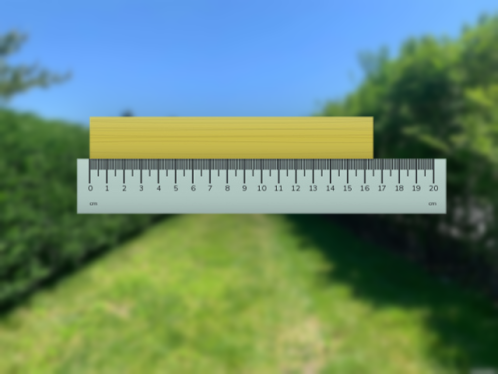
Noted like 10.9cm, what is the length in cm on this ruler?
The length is 16.5cm
